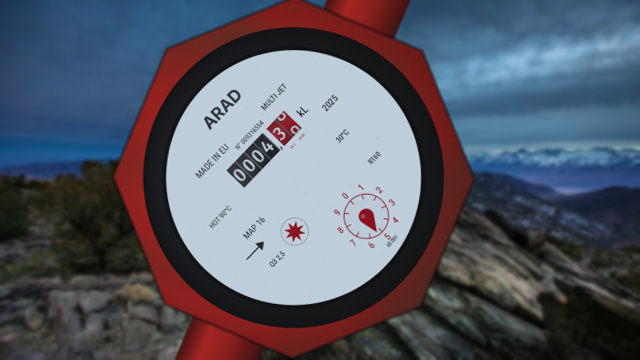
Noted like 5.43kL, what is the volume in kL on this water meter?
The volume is 4.385kL
